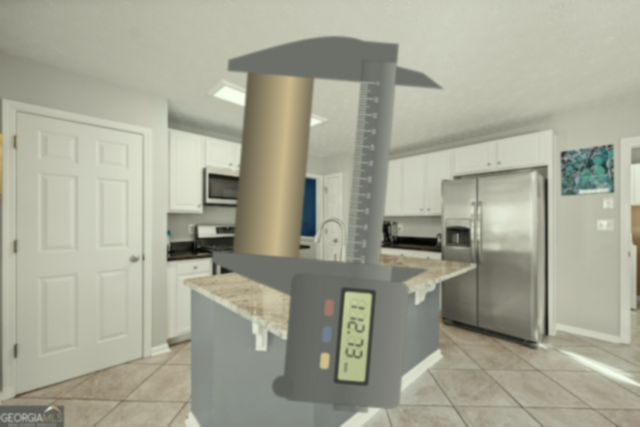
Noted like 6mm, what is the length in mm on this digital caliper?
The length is 112.73mm
